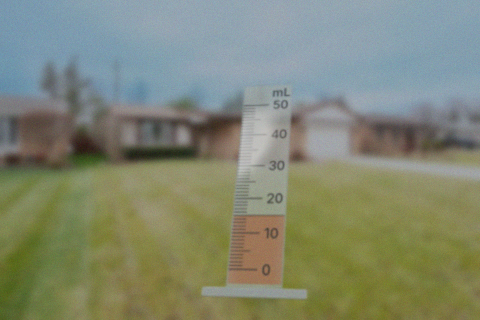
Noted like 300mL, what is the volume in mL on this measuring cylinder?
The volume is 15mL
